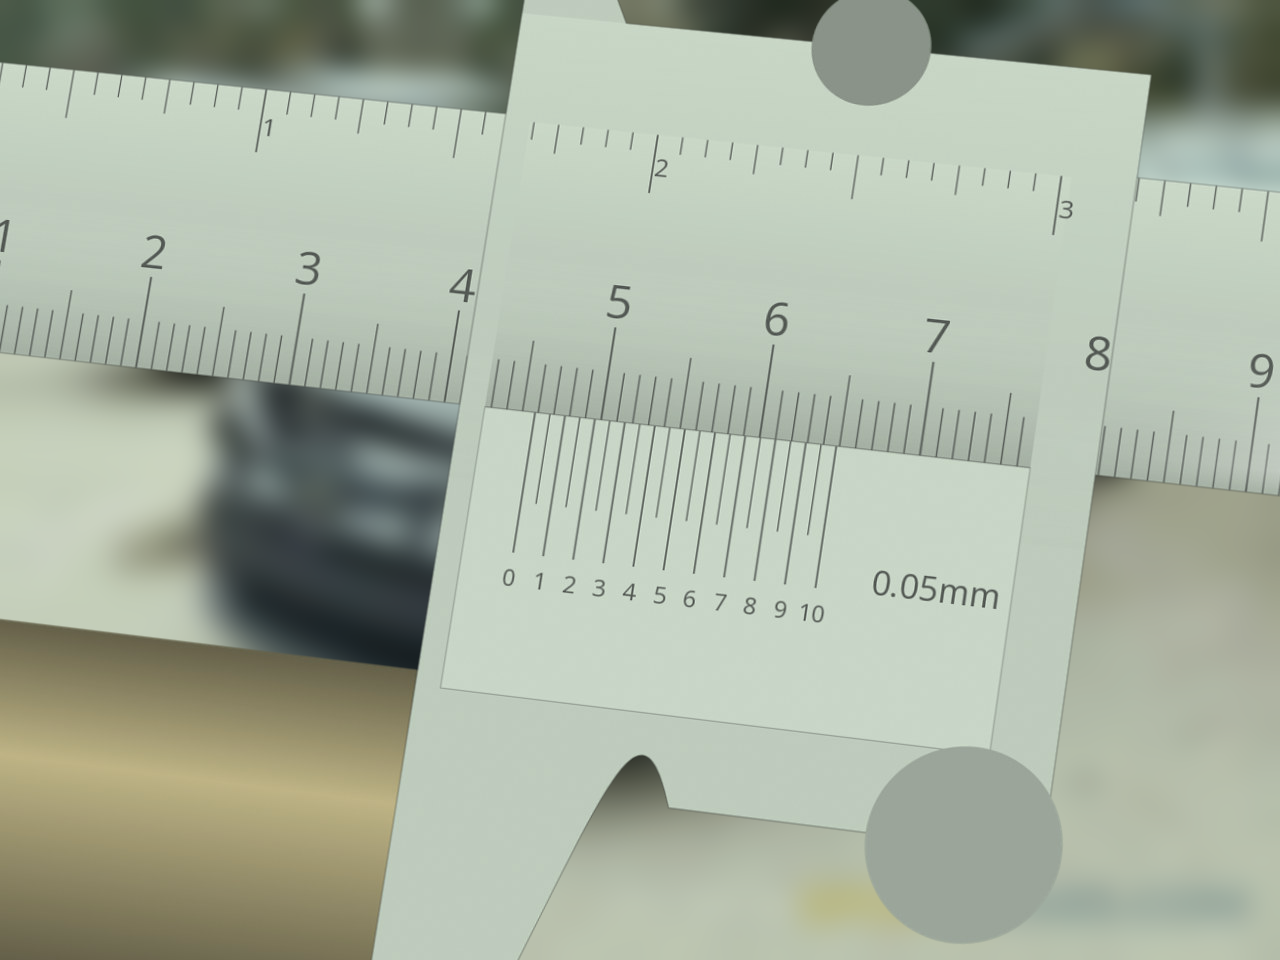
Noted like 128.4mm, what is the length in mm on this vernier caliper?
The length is 45.8mm
